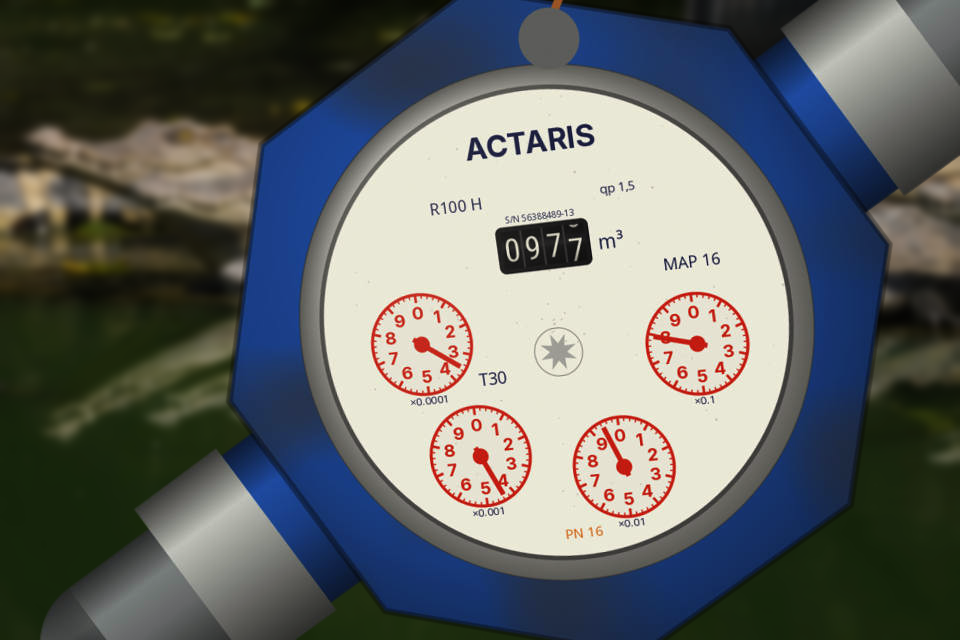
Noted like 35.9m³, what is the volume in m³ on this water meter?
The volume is 976.7943m³
